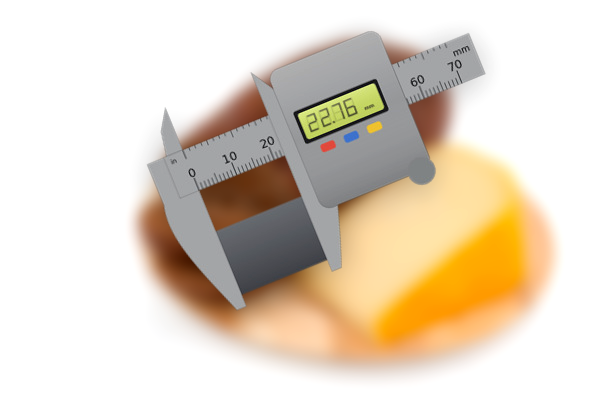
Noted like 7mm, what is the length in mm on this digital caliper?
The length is 22.76mm
